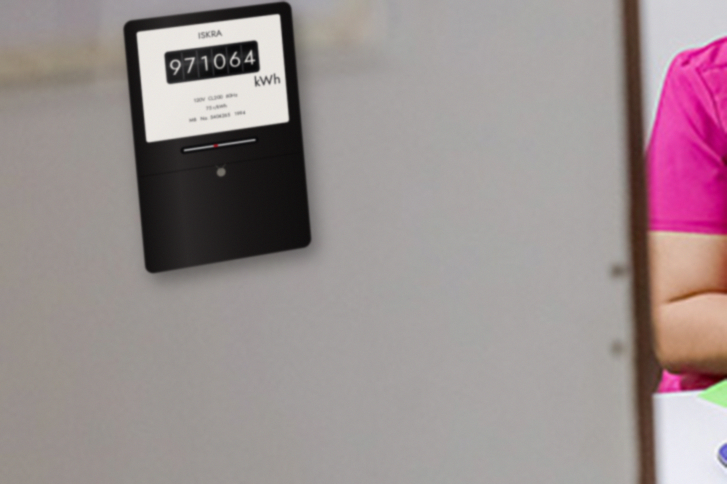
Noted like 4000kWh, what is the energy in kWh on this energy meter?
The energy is 971064kWh
